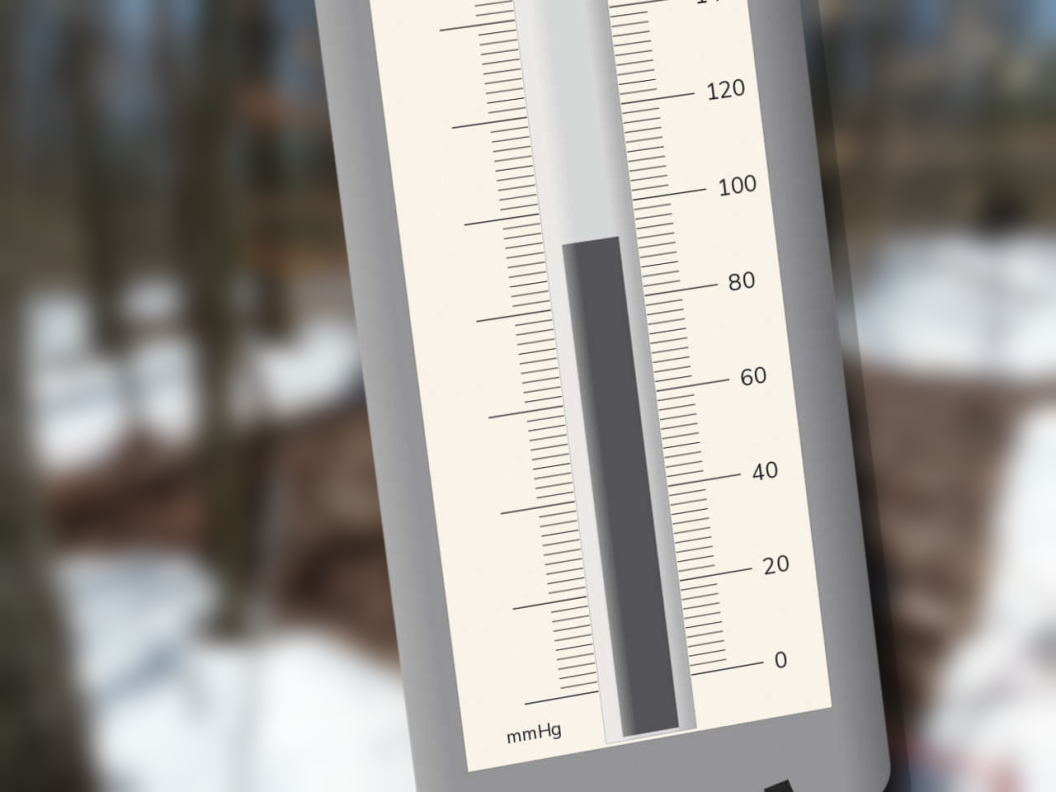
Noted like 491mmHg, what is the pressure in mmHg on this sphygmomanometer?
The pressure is 93mmHg
